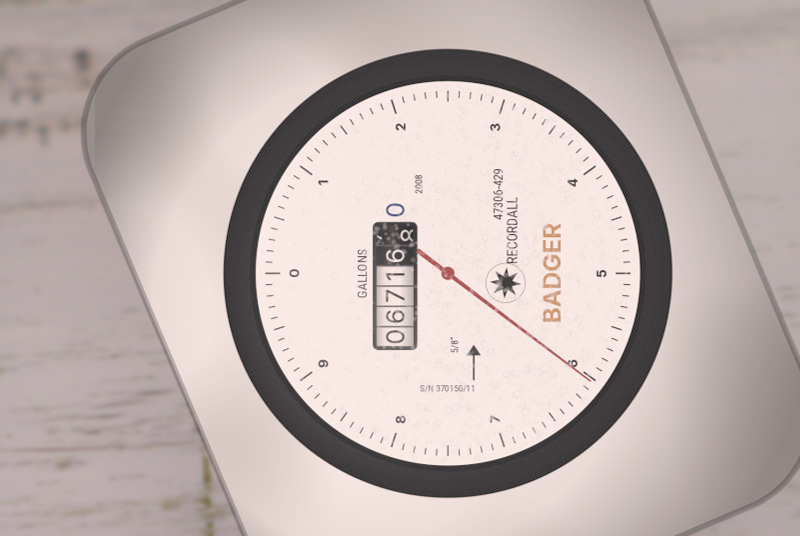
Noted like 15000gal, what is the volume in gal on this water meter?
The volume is 671676.0gal
